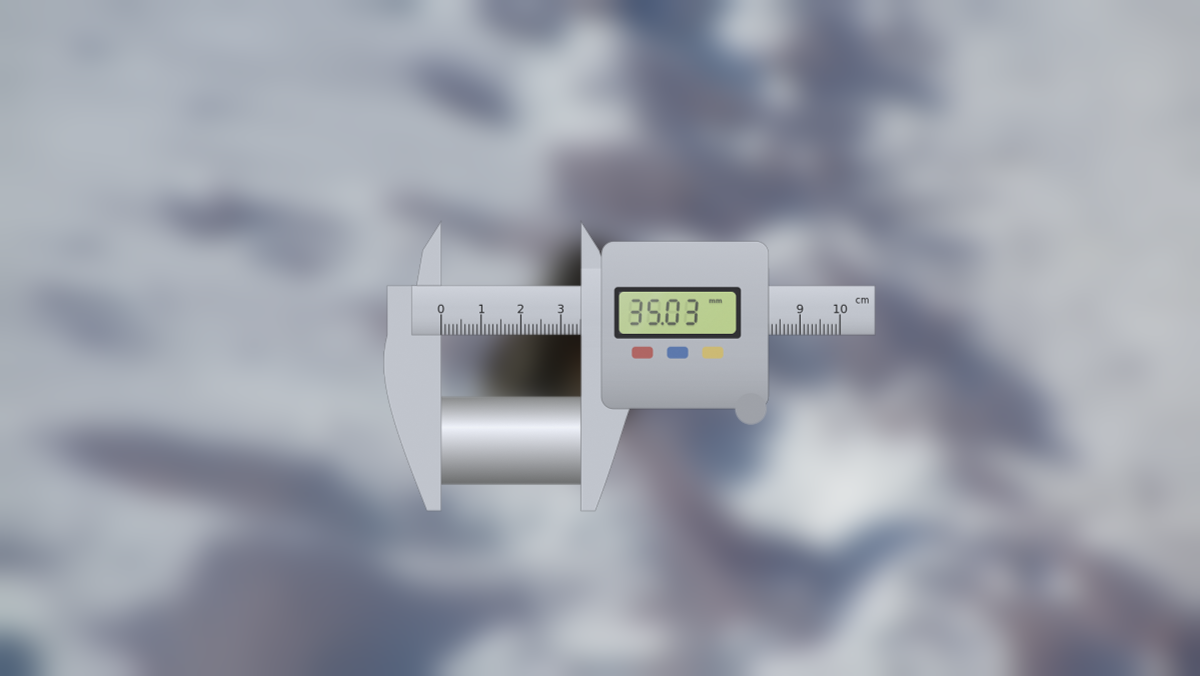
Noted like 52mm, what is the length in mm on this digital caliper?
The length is 35.03mm
